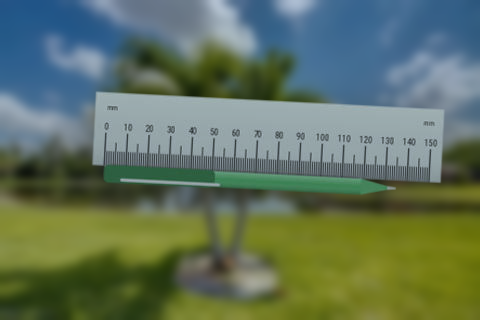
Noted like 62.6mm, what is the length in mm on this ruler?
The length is 135mm
